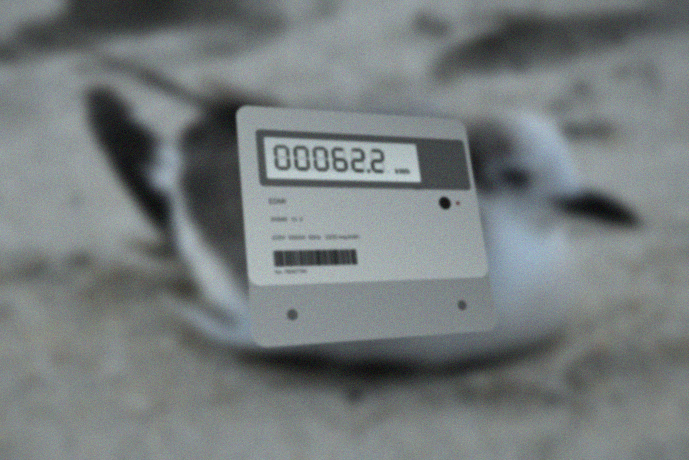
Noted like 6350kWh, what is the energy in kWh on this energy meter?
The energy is 62.2kWh
